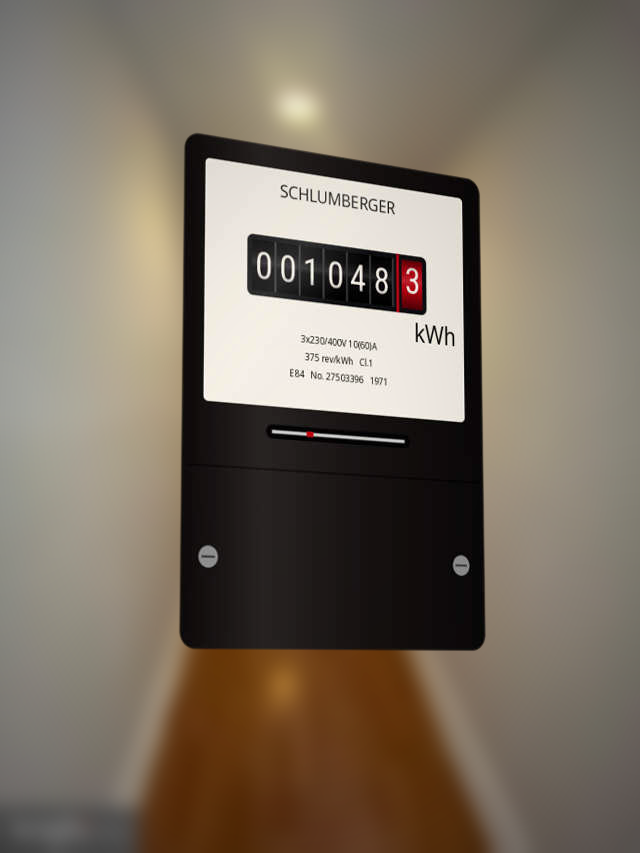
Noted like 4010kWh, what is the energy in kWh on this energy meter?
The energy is 1048.3kWh
